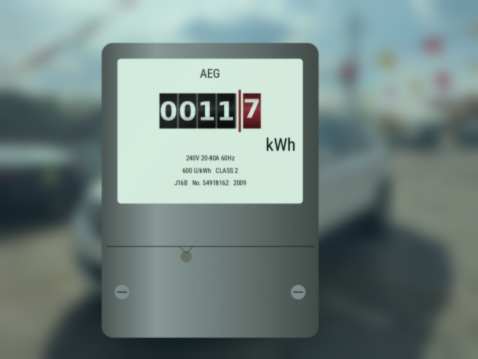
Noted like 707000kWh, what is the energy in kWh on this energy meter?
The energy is 11.7kWh
